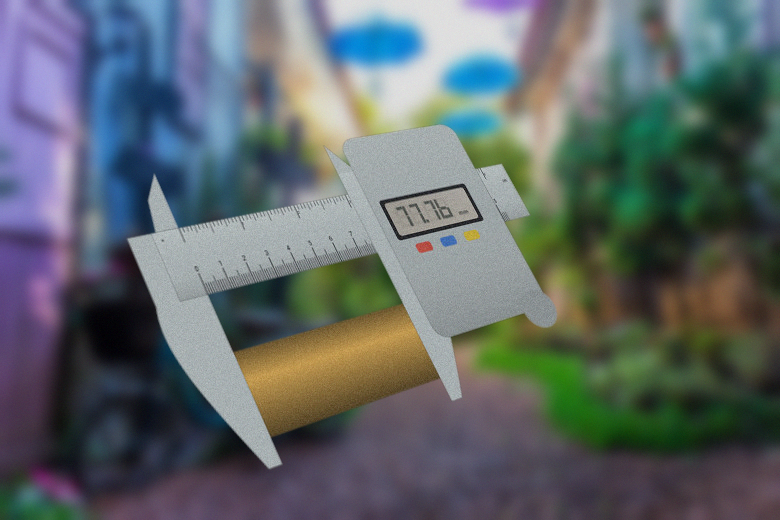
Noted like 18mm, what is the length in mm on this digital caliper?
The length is 77.76mm
